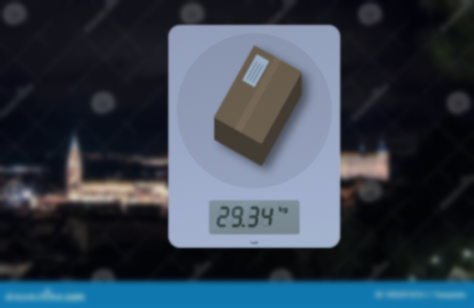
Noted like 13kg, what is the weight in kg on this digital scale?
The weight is 29.34kg
